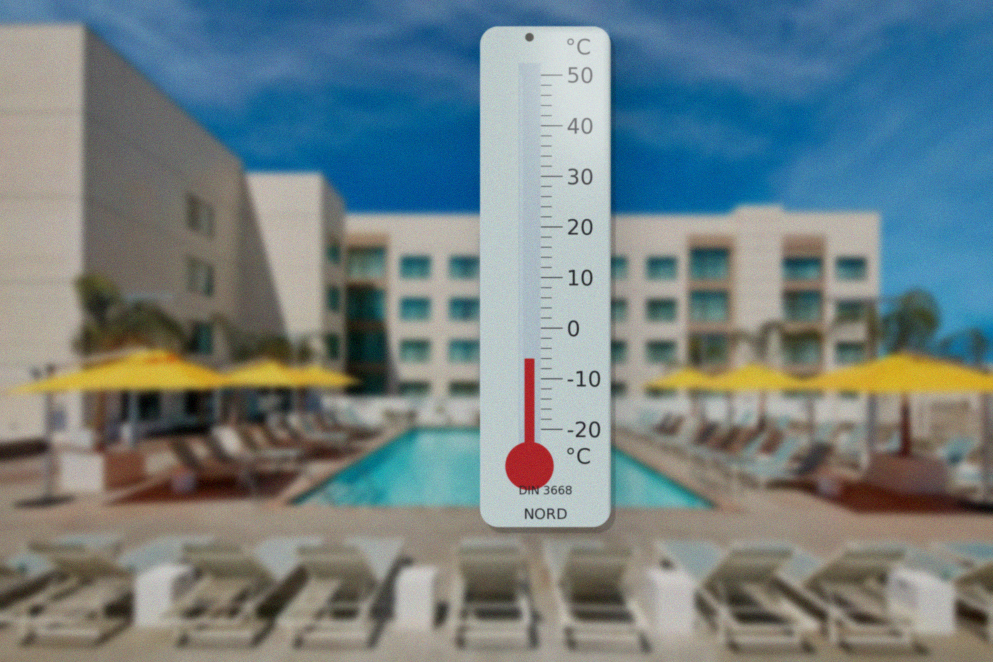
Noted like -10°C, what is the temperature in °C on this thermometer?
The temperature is -6°C
